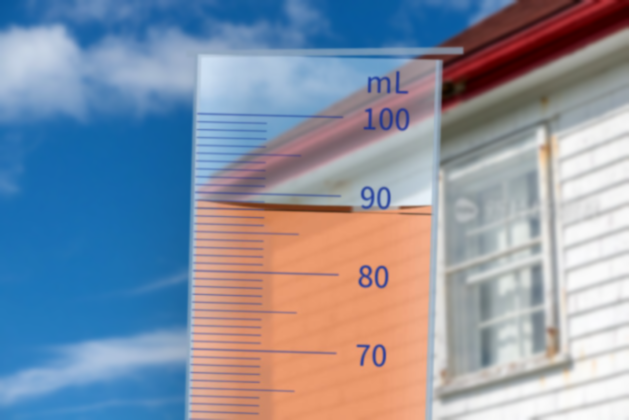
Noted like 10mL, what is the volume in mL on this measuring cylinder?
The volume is 88mL
